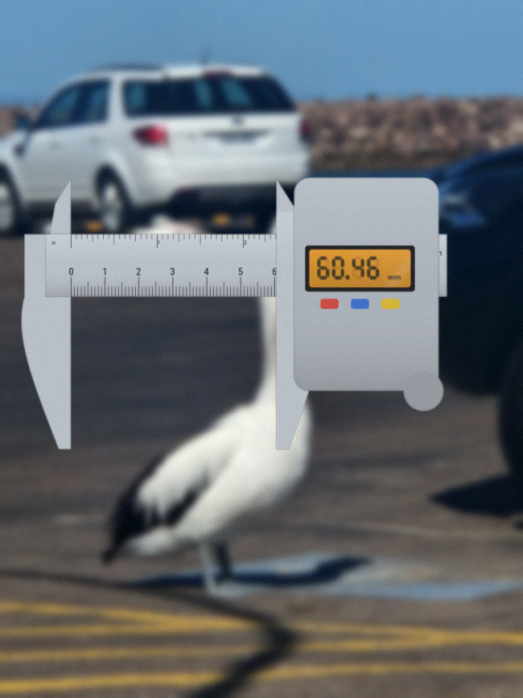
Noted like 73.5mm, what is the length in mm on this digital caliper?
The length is 60.46mm
